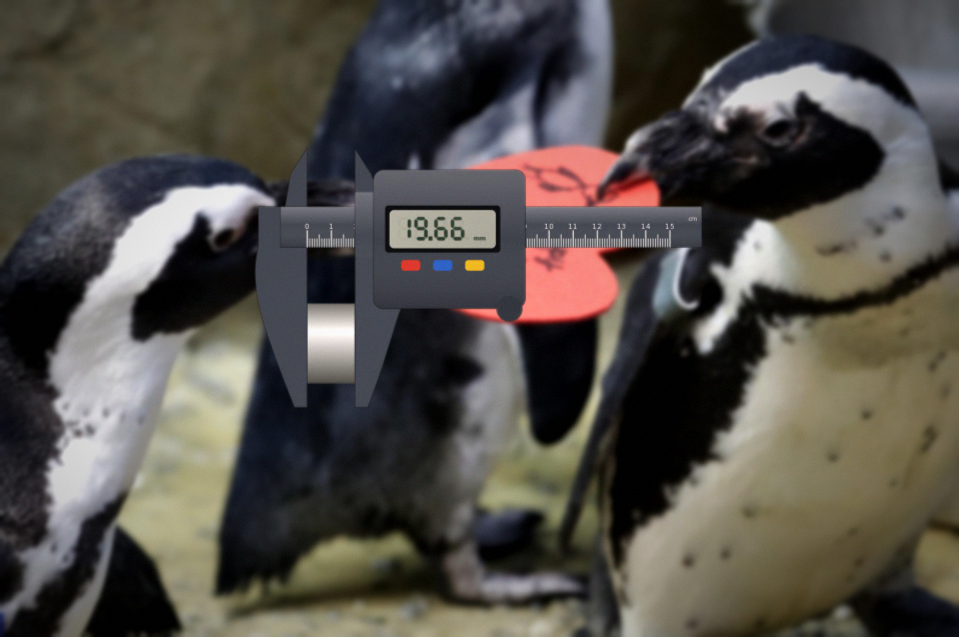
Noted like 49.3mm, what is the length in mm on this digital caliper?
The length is 19.66mm
